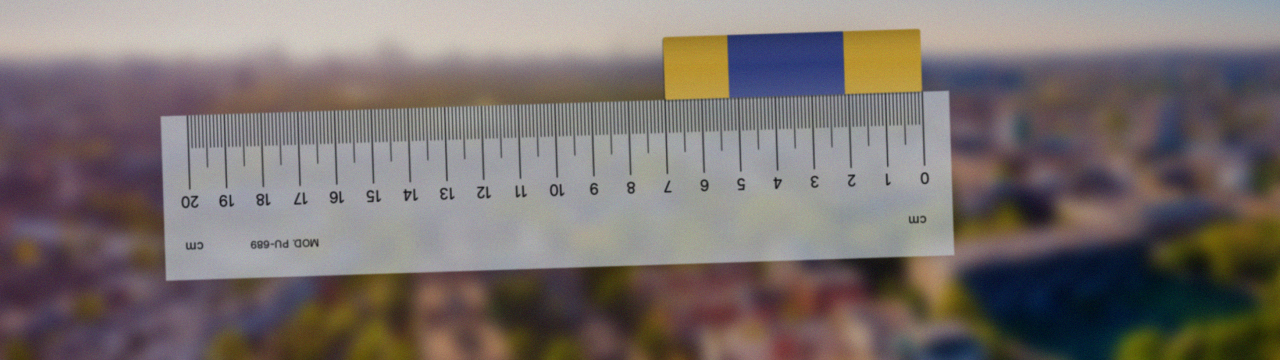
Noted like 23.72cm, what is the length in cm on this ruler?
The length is 7cm
